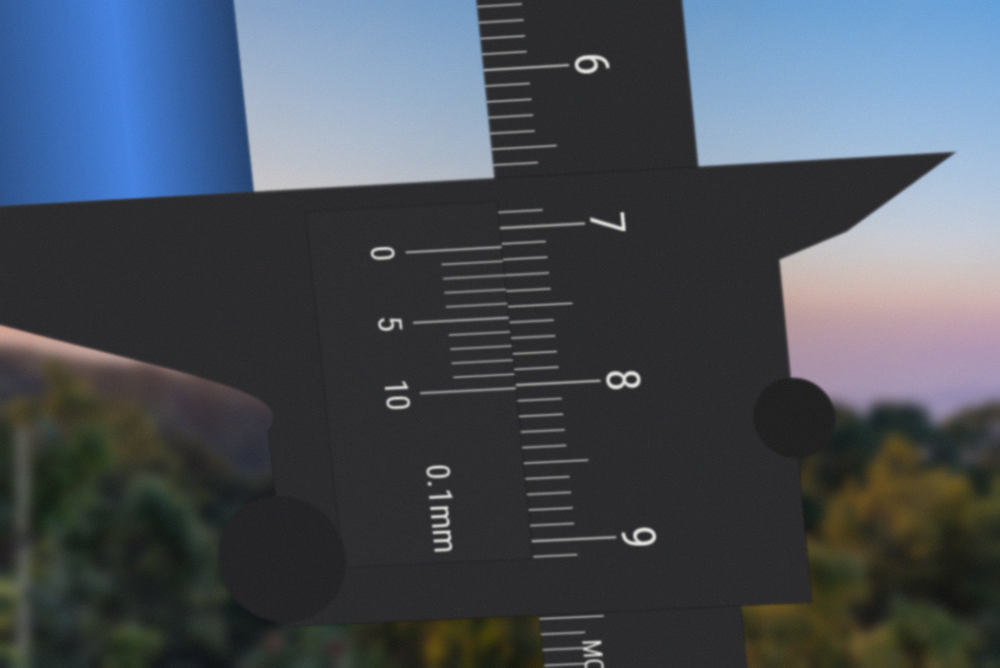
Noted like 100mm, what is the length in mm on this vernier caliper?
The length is 71.2mm
